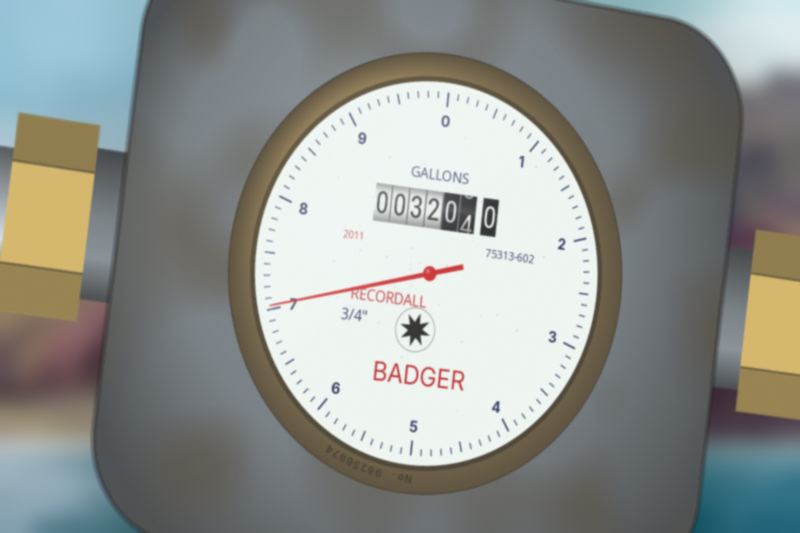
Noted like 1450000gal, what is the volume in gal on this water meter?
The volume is 32037.0gal
